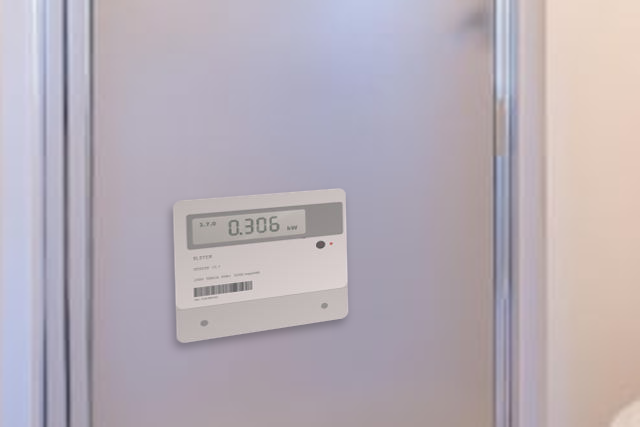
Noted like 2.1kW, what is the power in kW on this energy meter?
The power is 0.306kW
